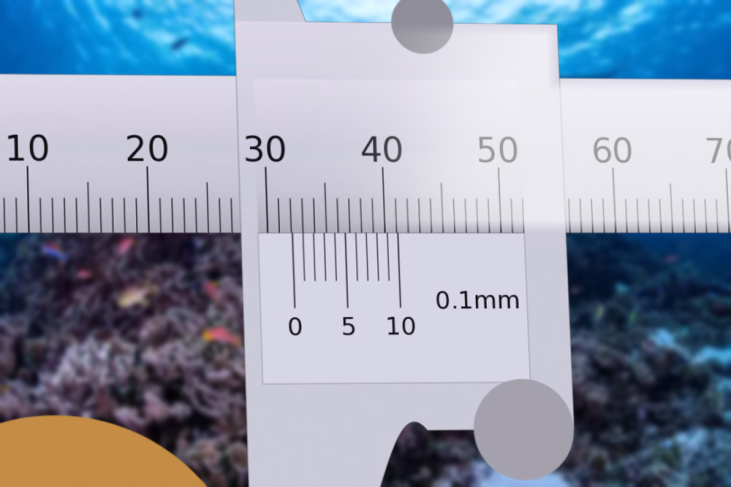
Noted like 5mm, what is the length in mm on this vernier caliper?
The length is 32.1mm
